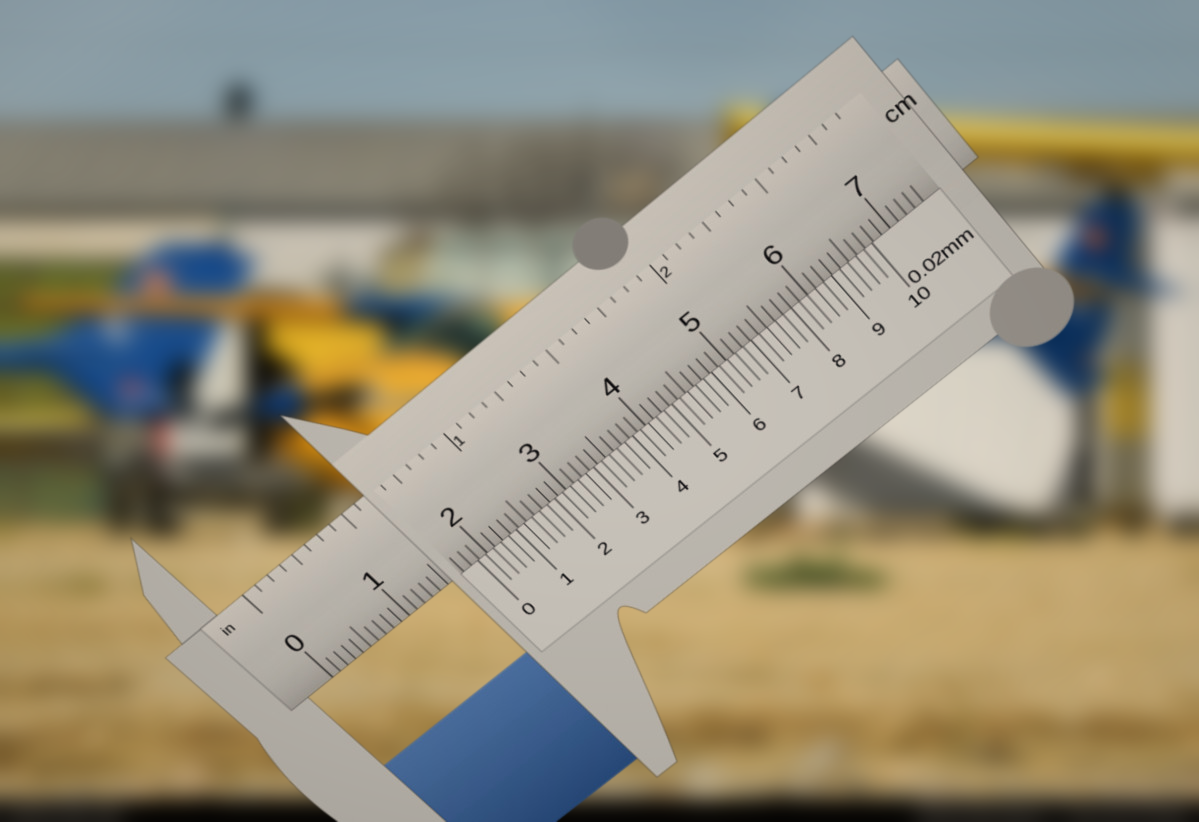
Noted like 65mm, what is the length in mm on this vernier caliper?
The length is 18.8mm
